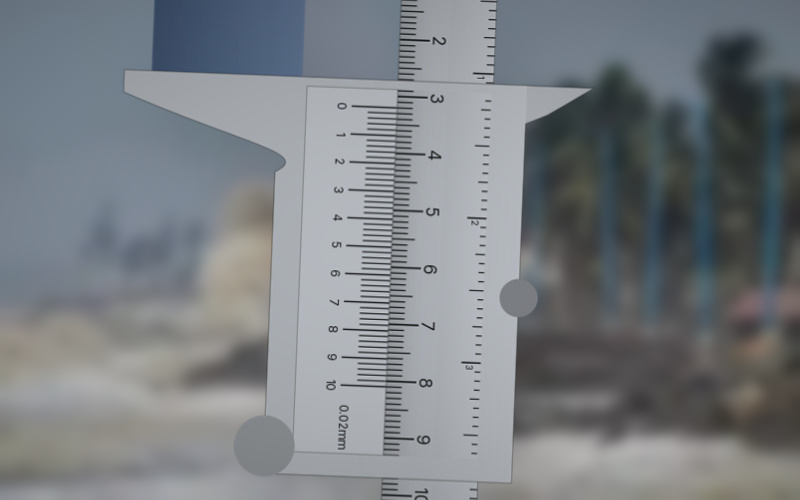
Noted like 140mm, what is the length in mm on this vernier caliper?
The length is 32.0mm
